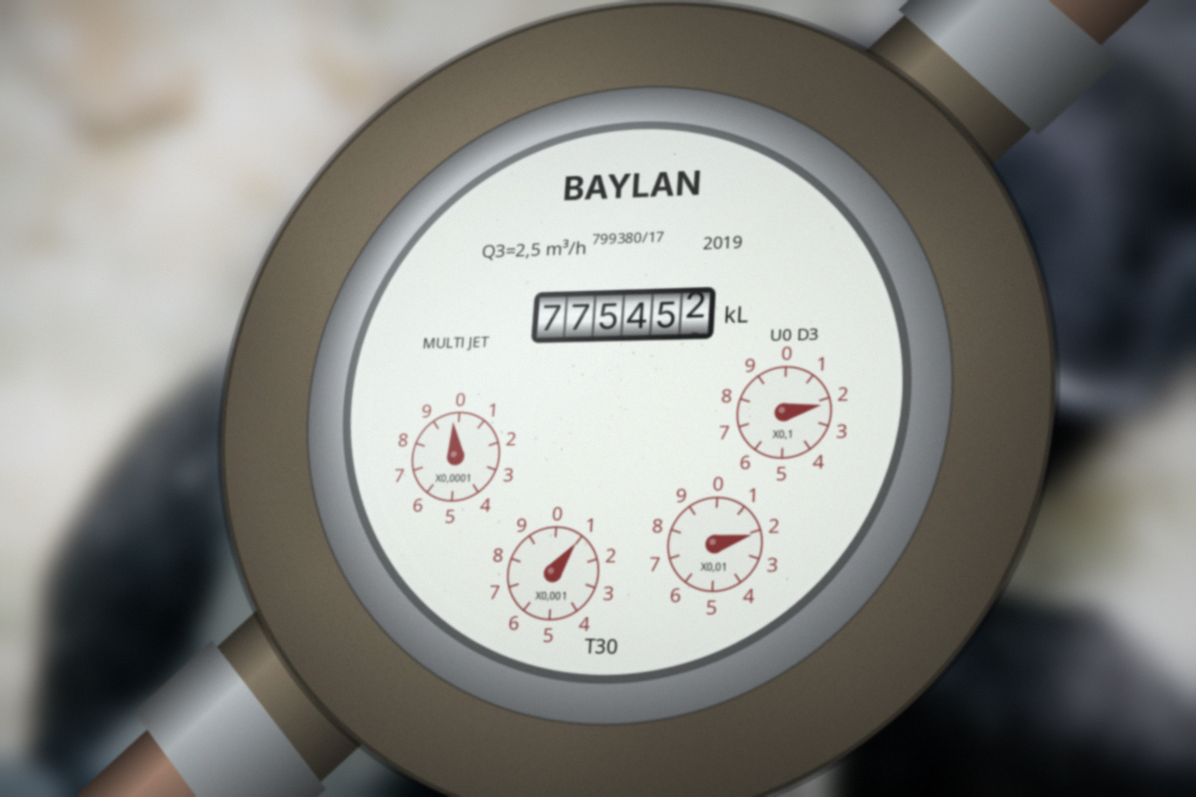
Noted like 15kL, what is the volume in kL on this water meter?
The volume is 775452.2209kL
